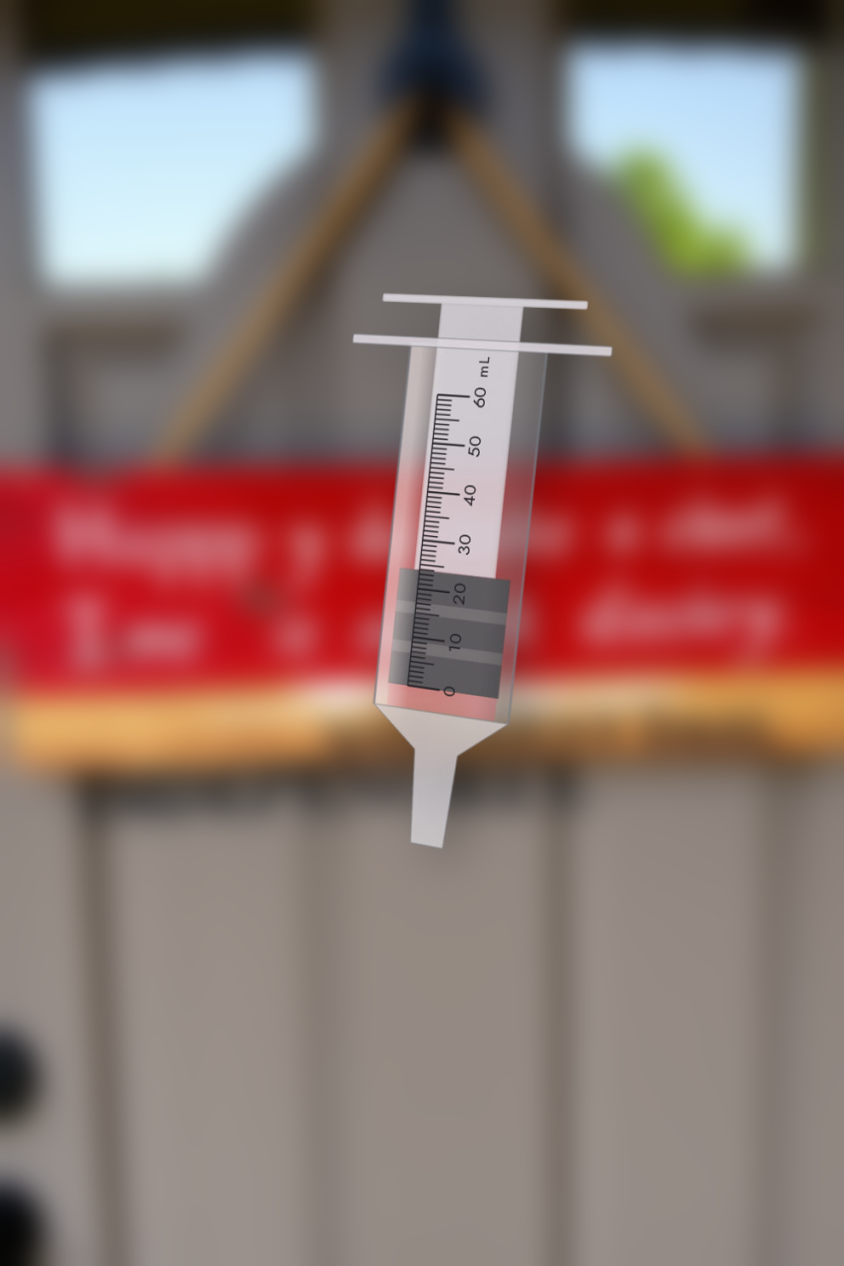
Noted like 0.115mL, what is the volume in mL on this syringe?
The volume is 0mL
